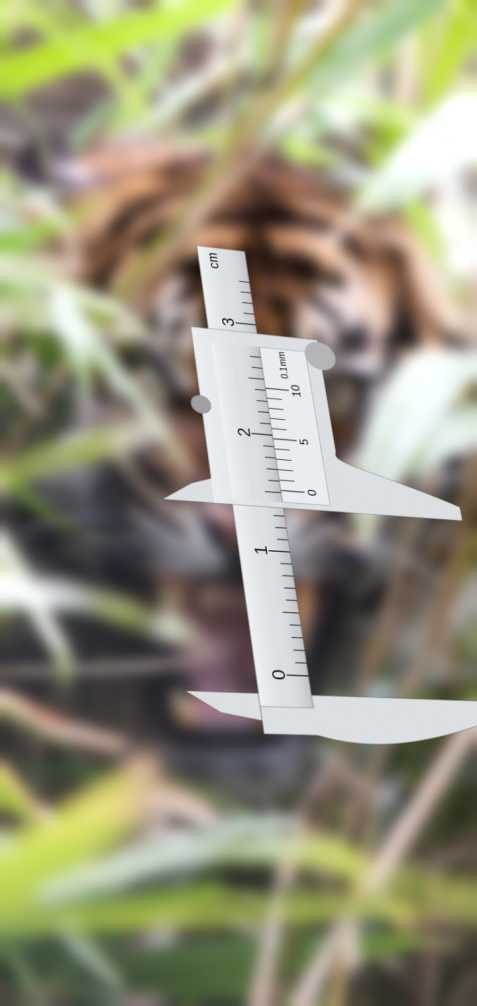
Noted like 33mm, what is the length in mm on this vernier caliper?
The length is 15.2mm
